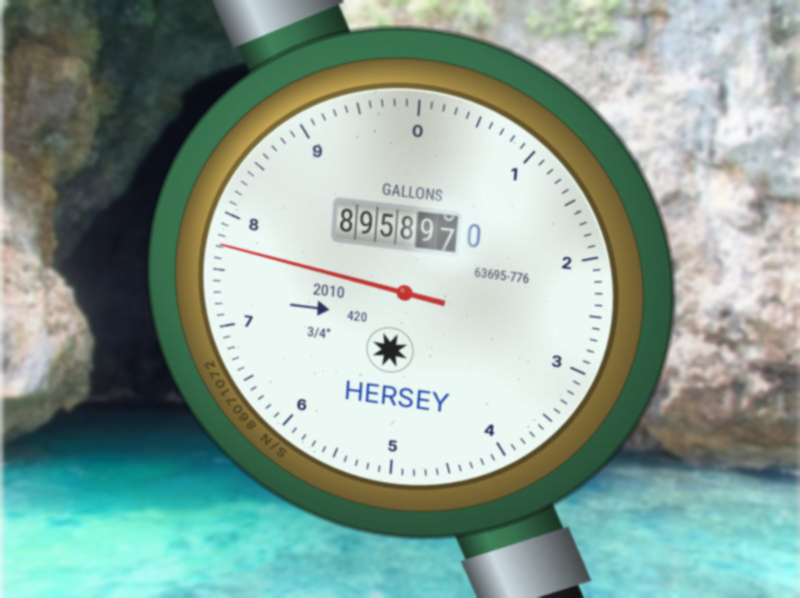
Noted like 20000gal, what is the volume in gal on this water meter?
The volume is 8958967.7gal
